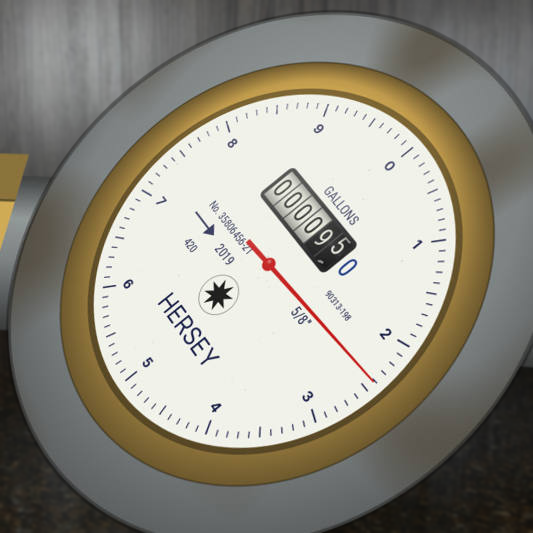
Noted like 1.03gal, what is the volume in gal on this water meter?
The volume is 952.4gal
